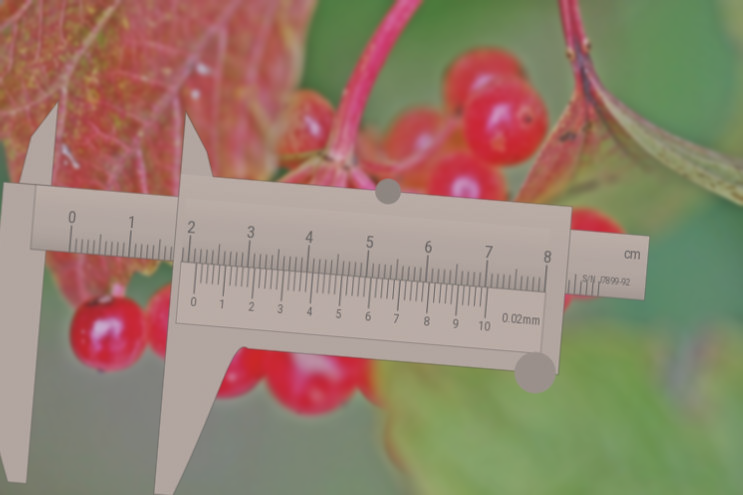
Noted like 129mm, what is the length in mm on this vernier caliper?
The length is 21.4mm
